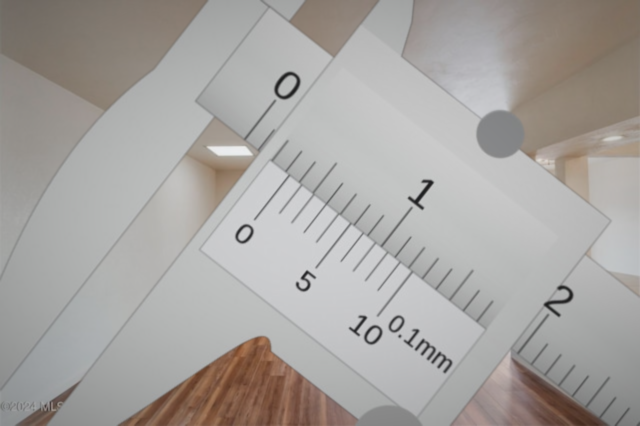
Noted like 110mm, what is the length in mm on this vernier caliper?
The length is 3.3mm
